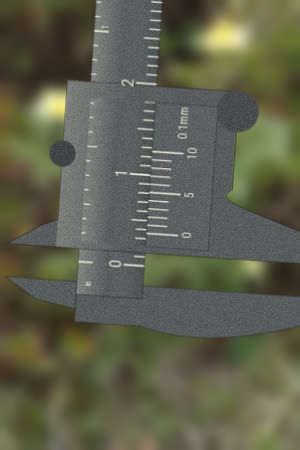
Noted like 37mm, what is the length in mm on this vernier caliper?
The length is 3.6mm
